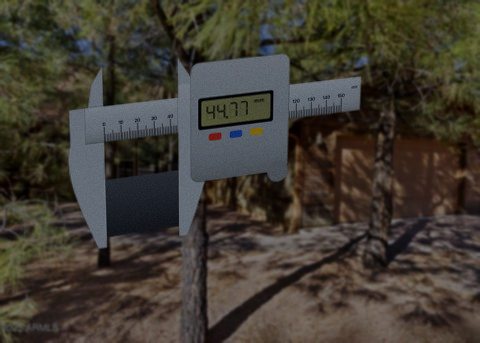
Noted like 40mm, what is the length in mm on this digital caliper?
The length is 44.77mm
